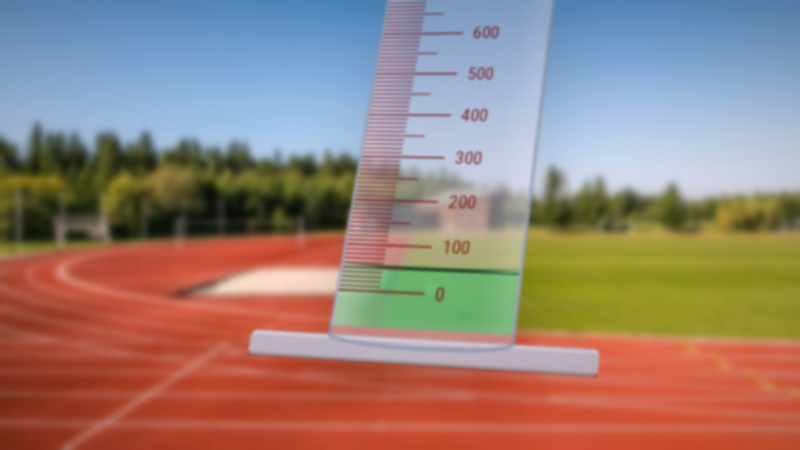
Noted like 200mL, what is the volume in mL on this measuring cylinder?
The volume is 50mL
